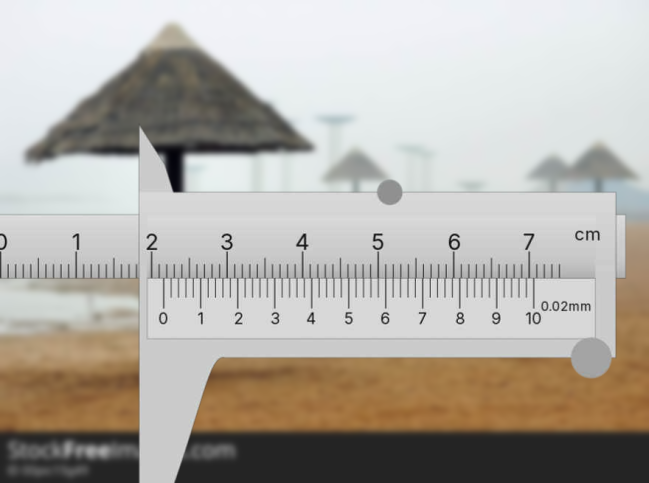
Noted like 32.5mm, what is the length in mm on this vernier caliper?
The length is 21.6mm
